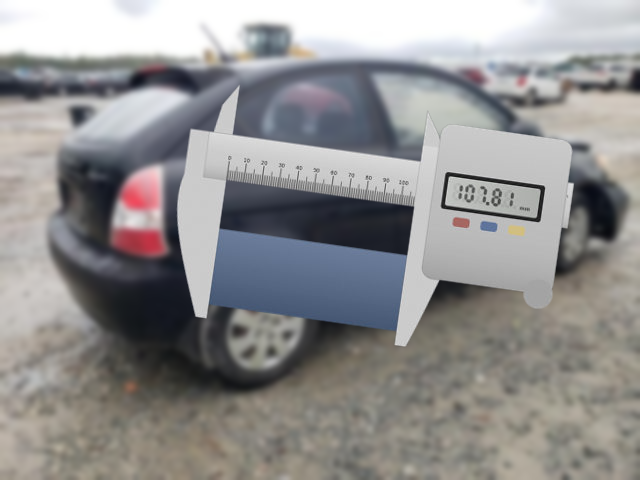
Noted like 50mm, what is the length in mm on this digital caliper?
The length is 107.81mm
